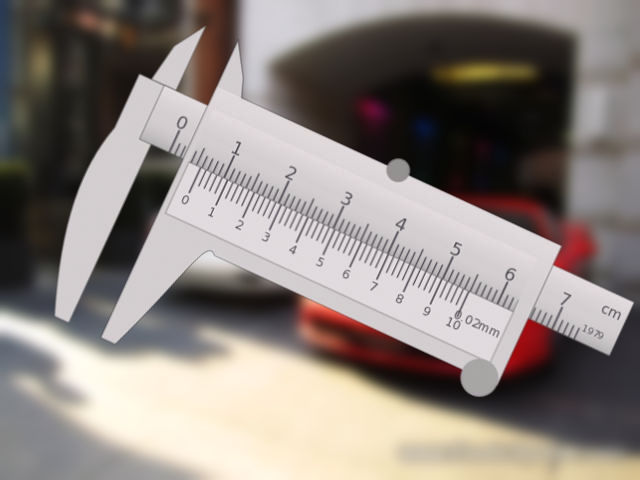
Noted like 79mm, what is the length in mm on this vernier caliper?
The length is 5.8mm
